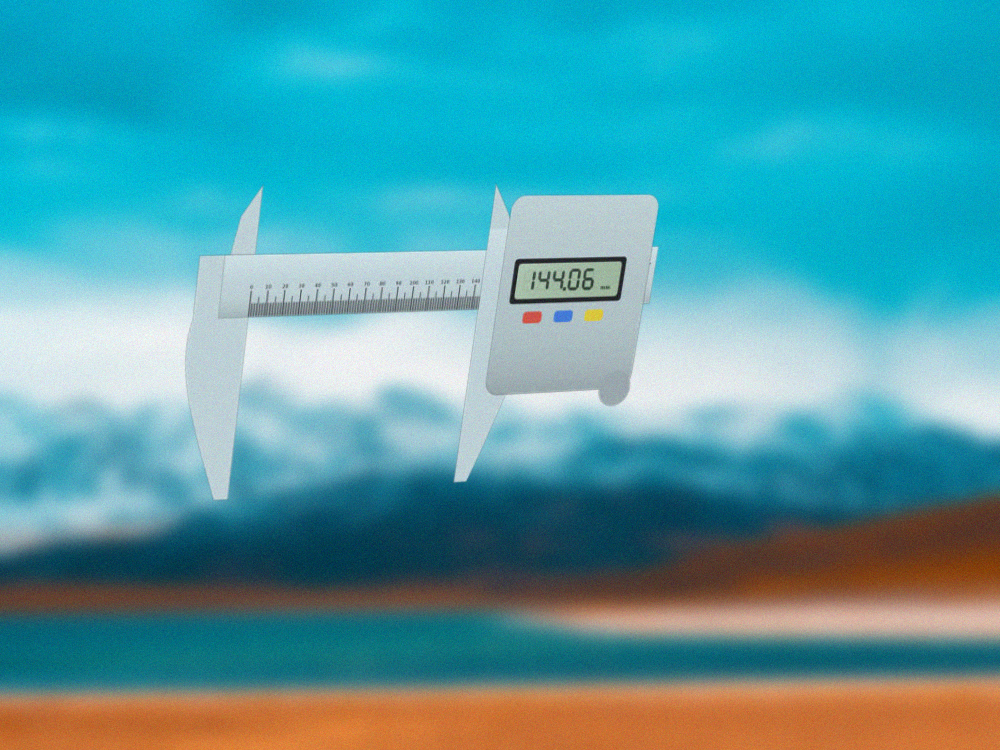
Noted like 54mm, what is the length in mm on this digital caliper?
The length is 144.06mm
